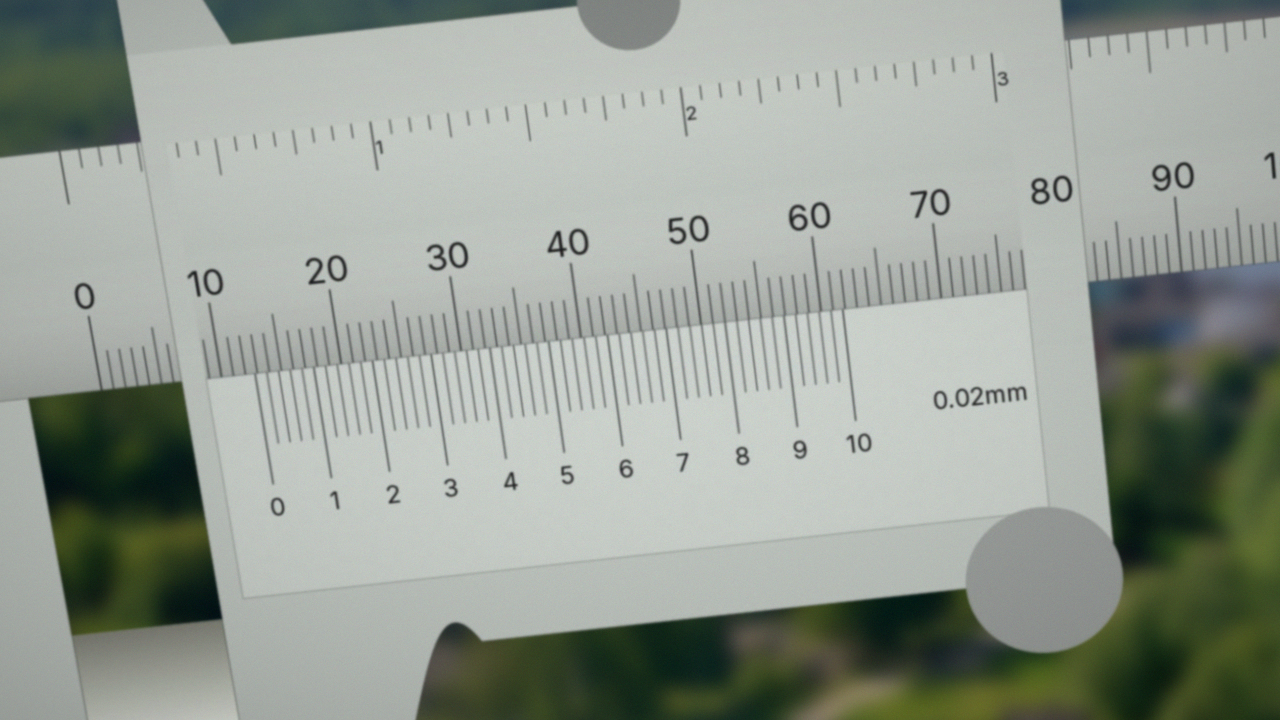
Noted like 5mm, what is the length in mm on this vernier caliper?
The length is 12.8mm
